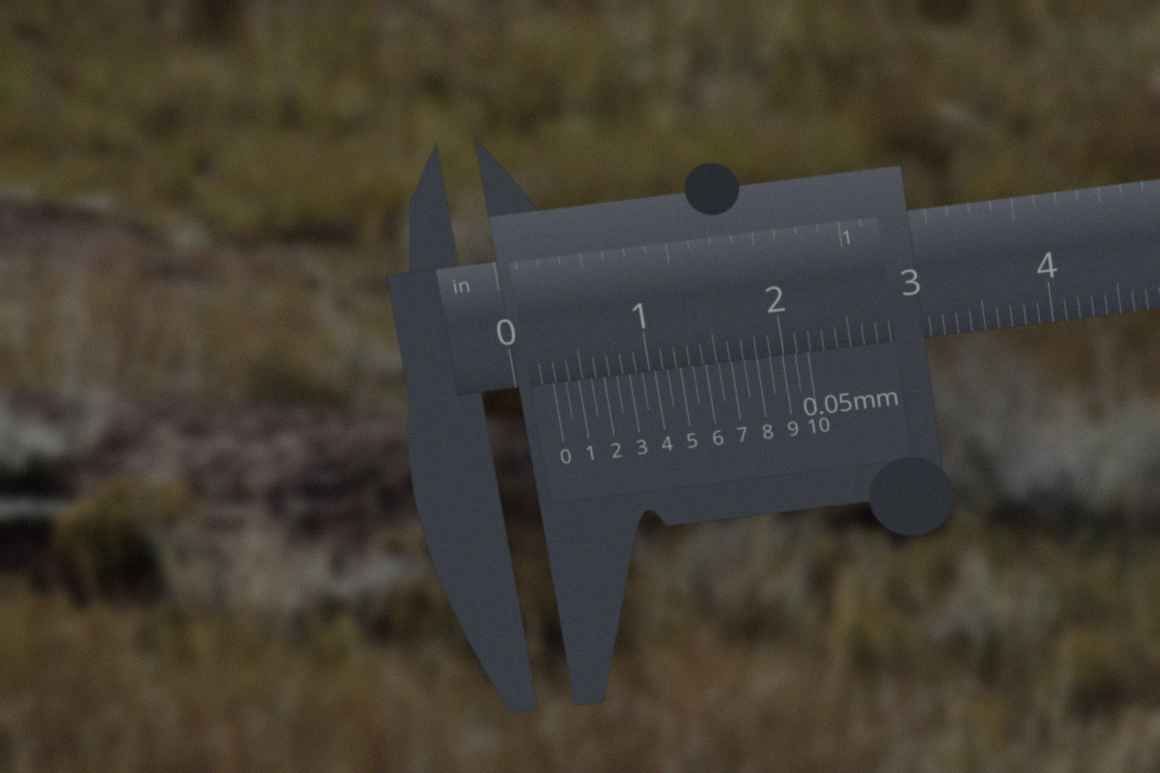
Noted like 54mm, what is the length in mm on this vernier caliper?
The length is 2.8mm
